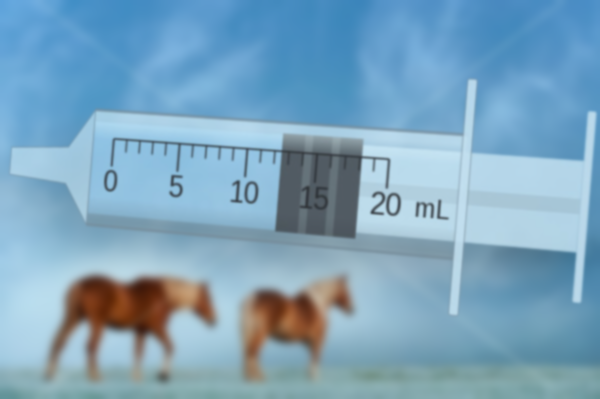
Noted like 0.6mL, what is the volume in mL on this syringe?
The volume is 12.5mL
